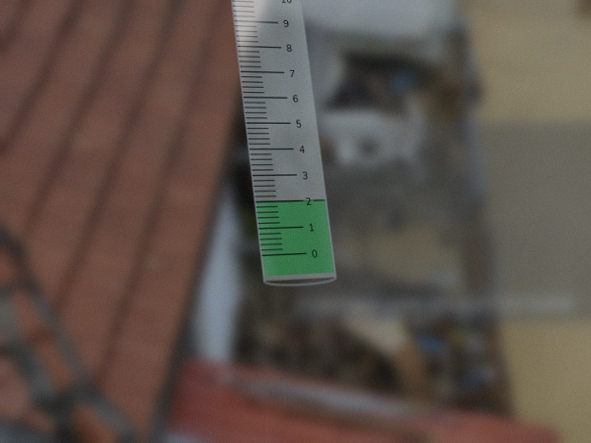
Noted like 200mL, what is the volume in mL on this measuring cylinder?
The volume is 2mL
